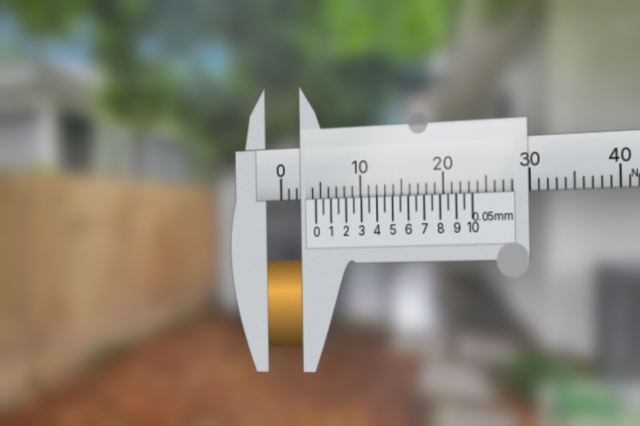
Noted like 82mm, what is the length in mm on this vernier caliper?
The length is 4.4mm
